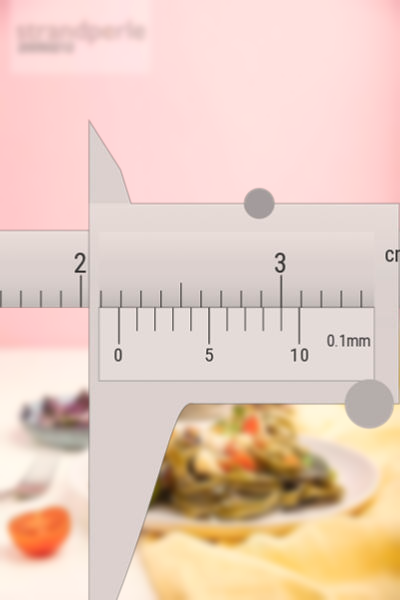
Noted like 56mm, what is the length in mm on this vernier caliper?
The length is 21.9mm
